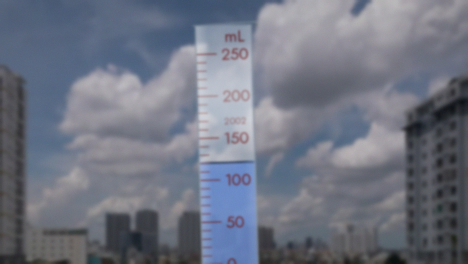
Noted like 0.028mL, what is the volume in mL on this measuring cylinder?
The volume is 120mL
